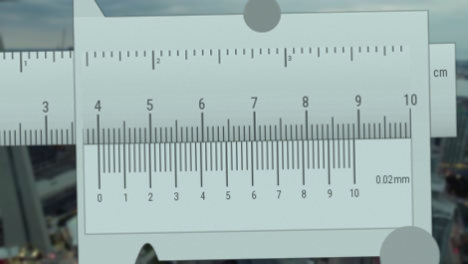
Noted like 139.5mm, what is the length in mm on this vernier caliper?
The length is 40.0mm
